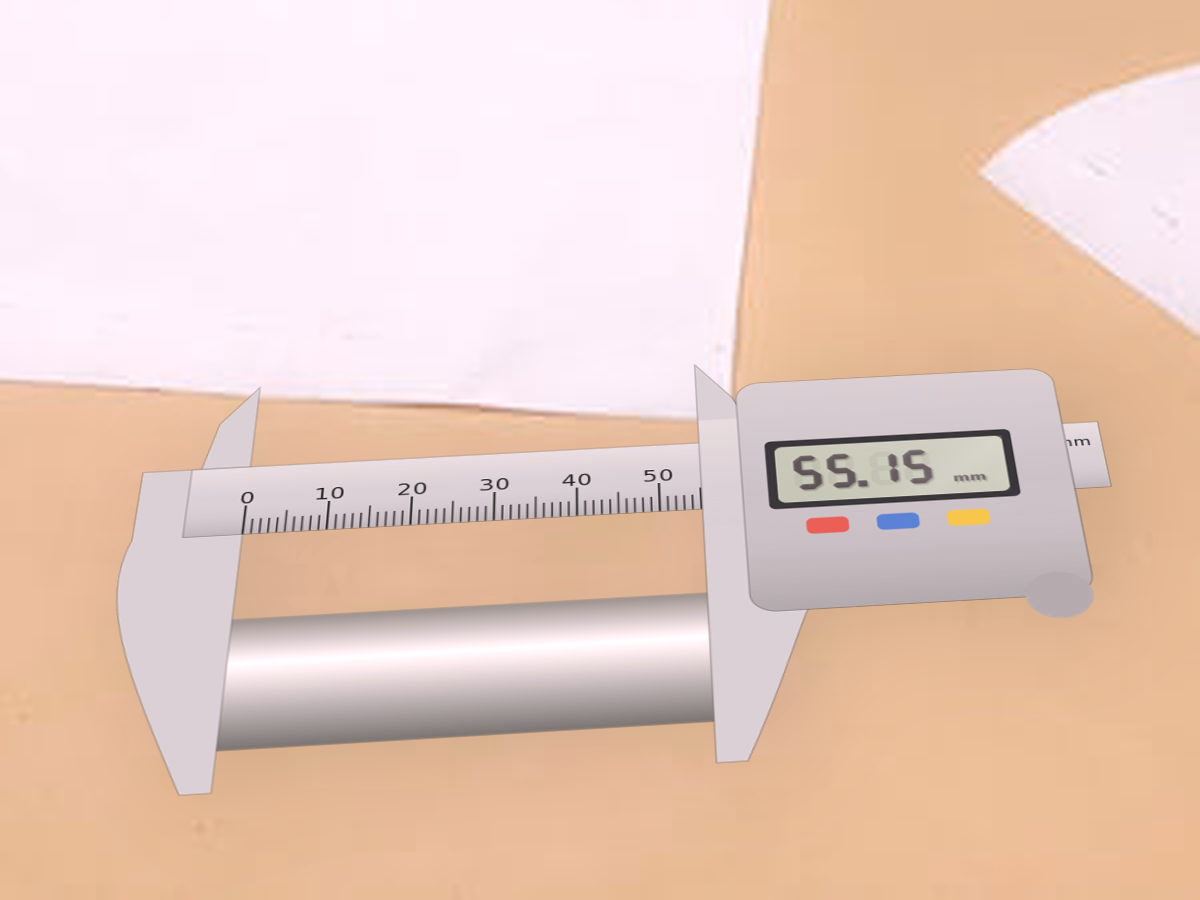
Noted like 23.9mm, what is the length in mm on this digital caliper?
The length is 55.15mm
